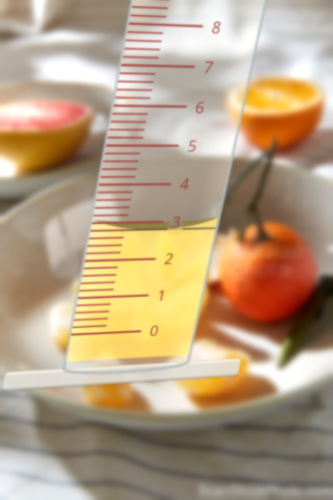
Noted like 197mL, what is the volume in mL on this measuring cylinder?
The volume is 2.8mL
